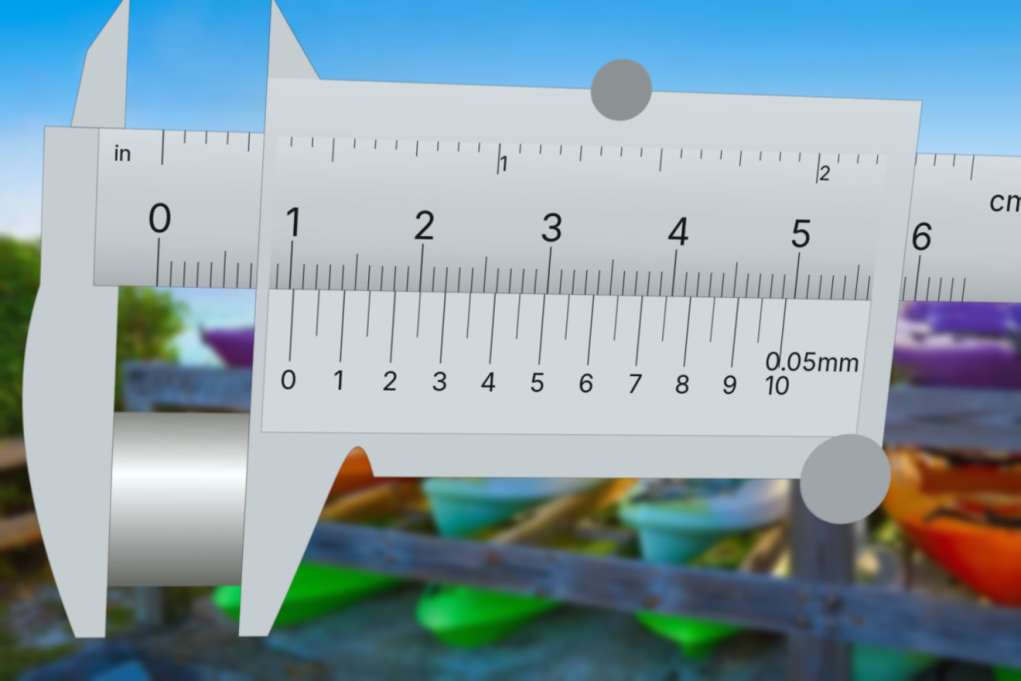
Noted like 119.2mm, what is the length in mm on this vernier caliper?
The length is 10.3mm
